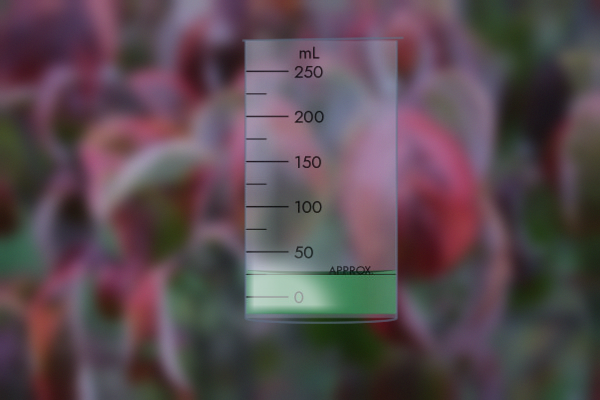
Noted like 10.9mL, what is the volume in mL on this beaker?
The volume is 25mL
